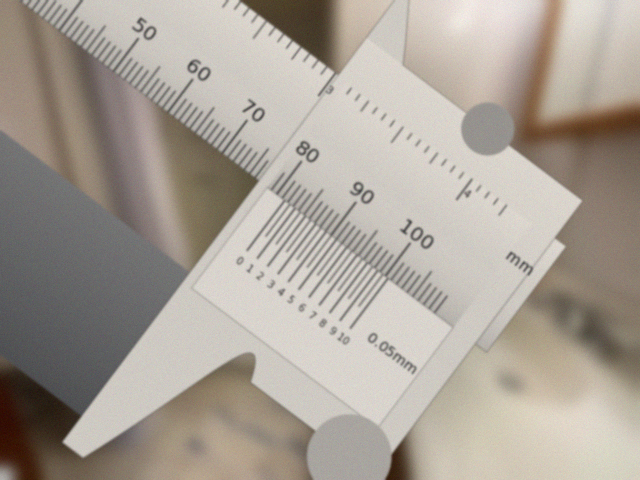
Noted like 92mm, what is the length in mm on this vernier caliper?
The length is 81.5mm
